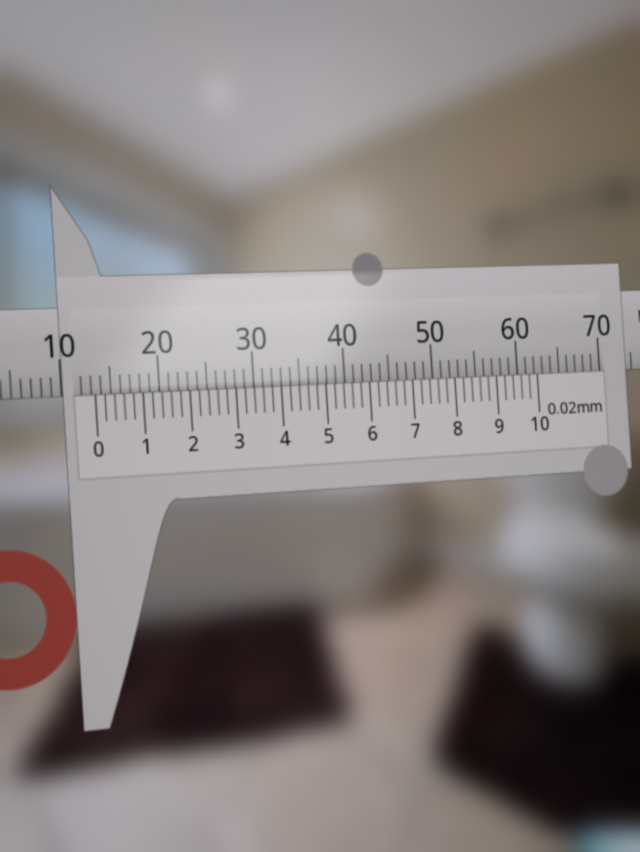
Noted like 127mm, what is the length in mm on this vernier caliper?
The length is 13.4mm
